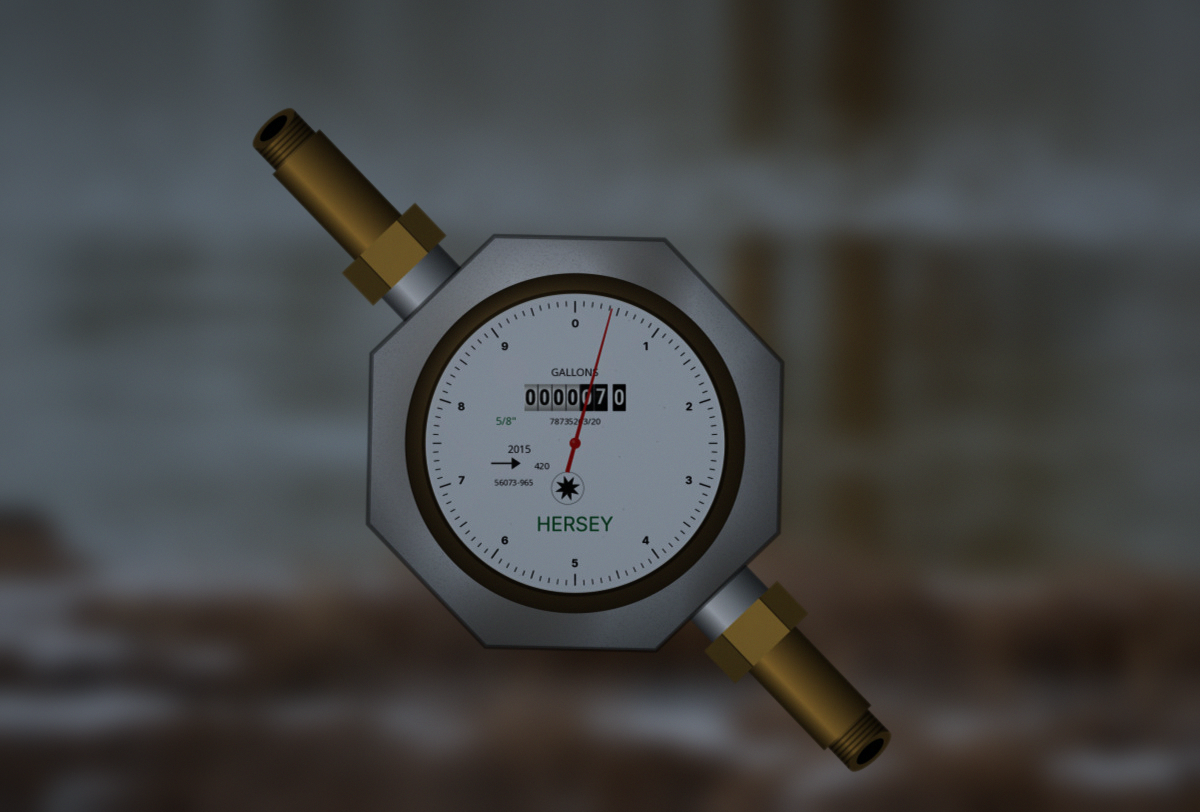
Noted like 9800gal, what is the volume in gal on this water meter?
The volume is 70.4gal
